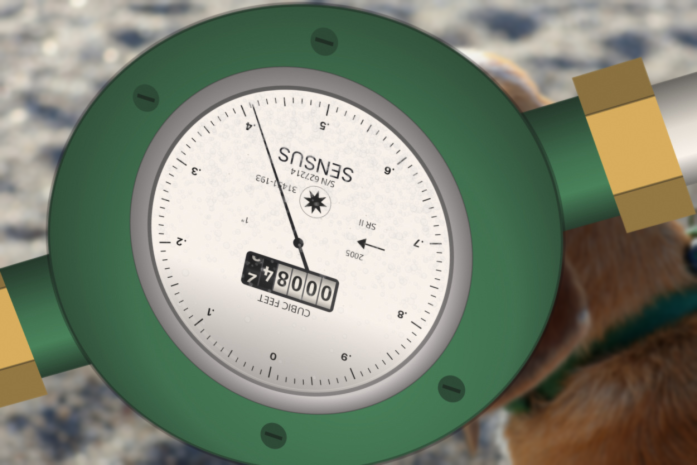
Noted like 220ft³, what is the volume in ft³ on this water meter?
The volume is 842.41ft³
